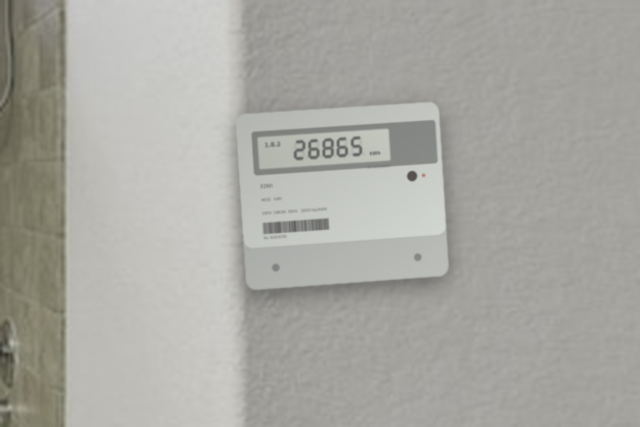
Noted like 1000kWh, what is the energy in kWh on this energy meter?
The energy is 26865kWh
